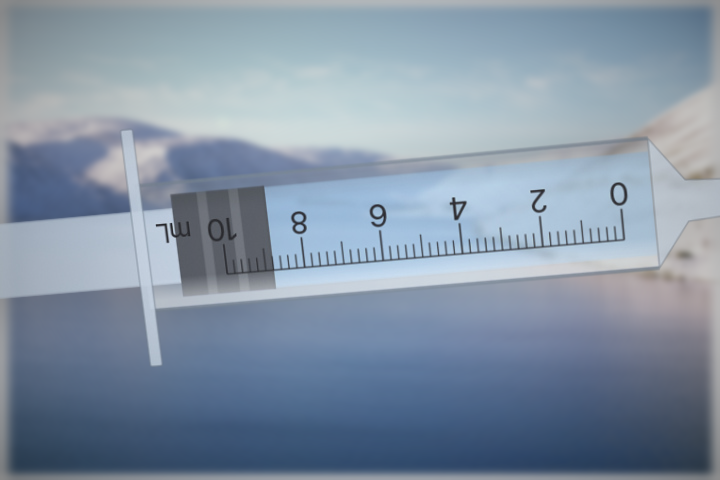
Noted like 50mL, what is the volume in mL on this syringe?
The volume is 8.8mL
